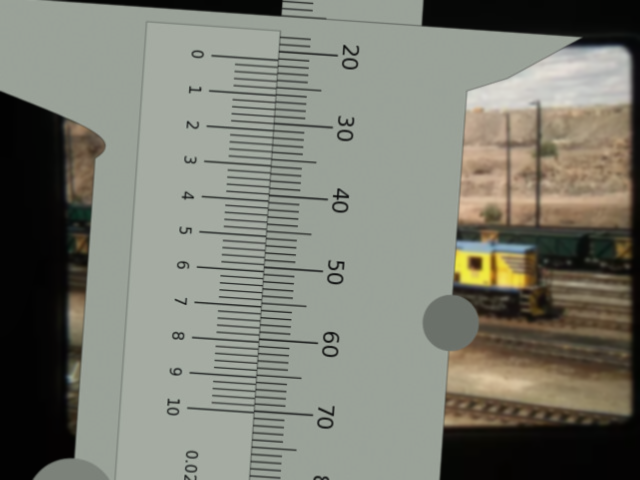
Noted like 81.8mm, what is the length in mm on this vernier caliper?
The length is 21.2mm
